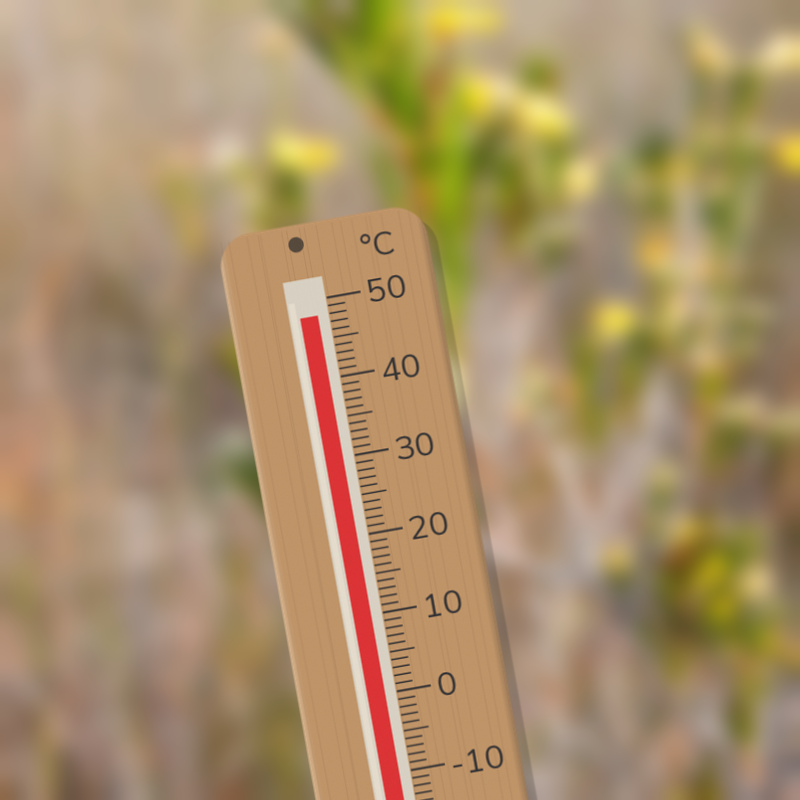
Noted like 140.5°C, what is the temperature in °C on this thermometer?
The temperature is 48°C
